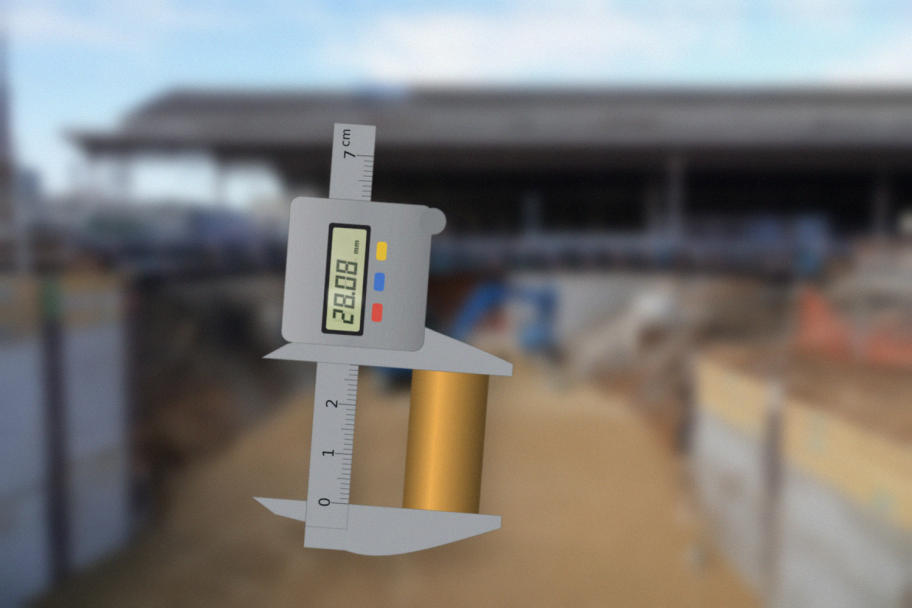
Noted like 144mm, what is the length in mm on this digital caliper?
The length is 28.08mm
